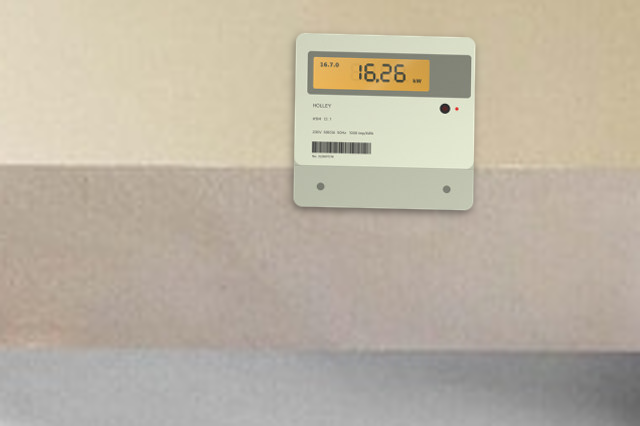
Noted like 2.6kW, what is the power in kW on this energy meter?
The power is 16.26kW
